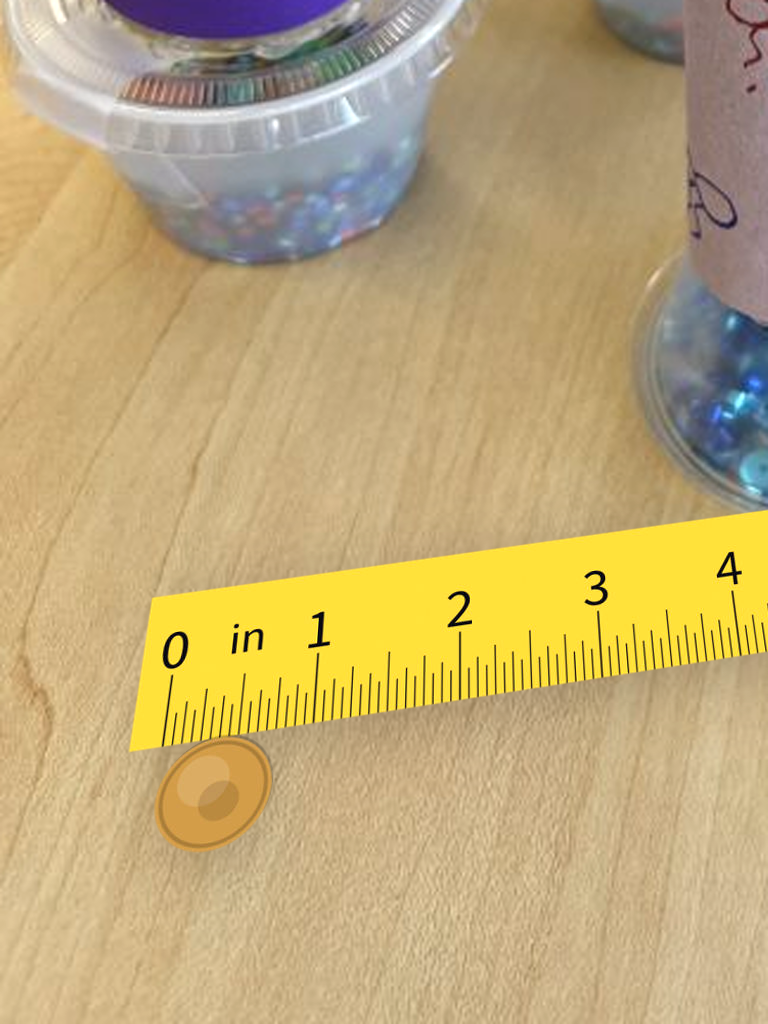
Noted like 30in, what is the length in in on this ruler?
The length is 0.75in
